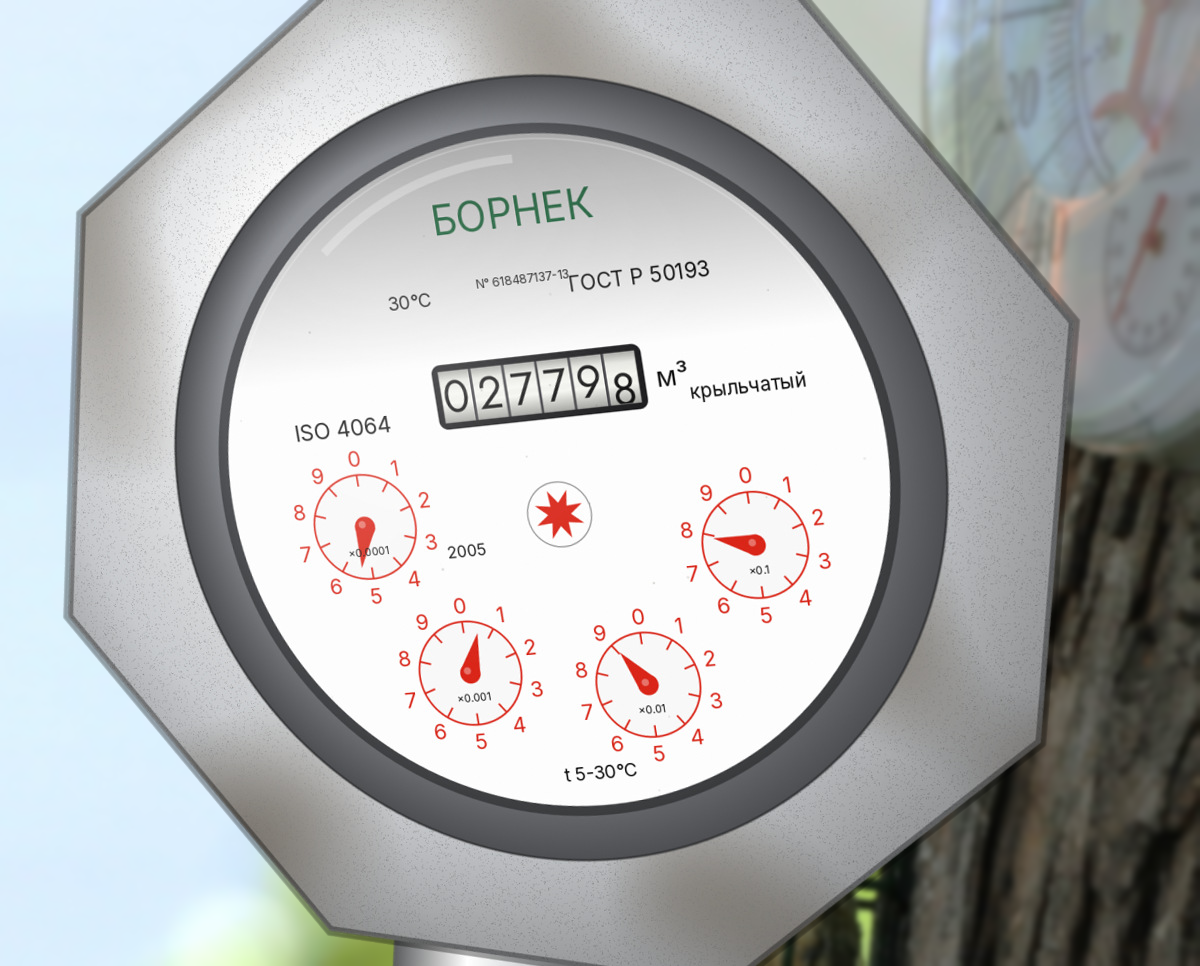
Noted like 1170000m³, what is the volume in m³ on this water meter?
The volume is 27797.7905m³
